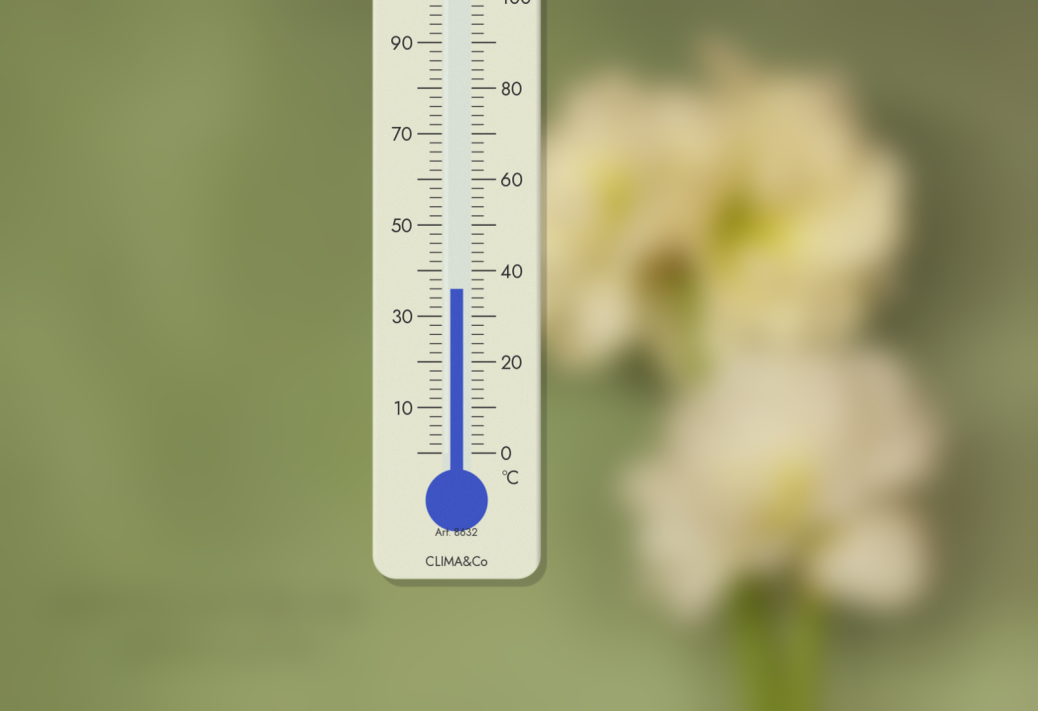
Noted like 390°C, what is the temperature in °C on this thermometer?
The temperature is 36°C
